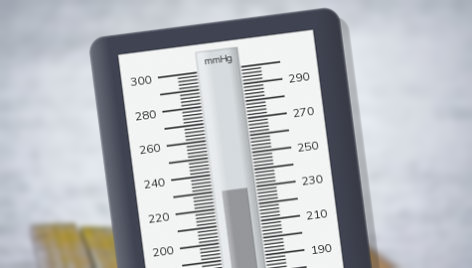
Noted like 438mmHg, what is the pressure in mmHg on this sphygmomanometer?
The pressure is 230mmHg
